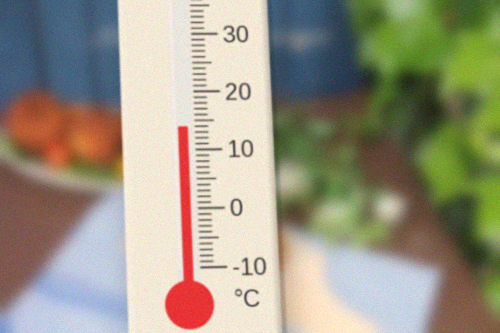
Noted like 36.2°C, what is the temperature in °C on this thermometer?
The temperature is 14°C
